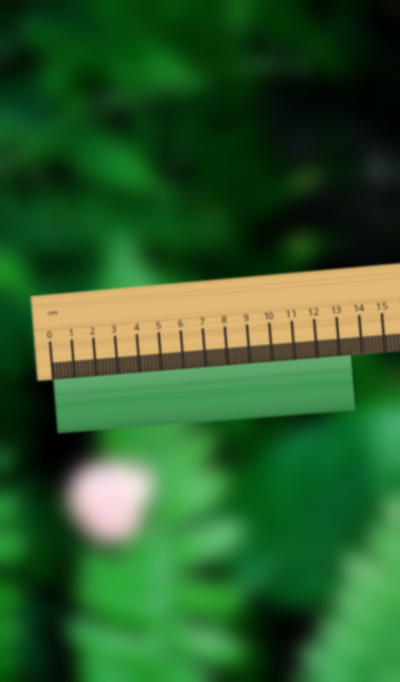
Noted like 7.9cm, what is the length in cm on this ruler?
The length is 13.5cm
